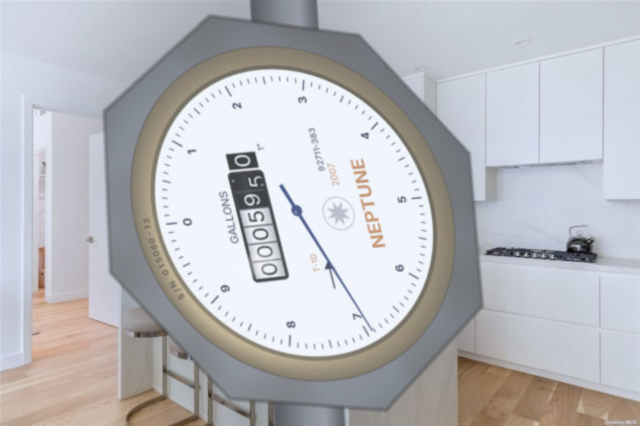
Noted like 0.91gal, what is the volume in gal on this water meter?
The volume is 5946.9gal
